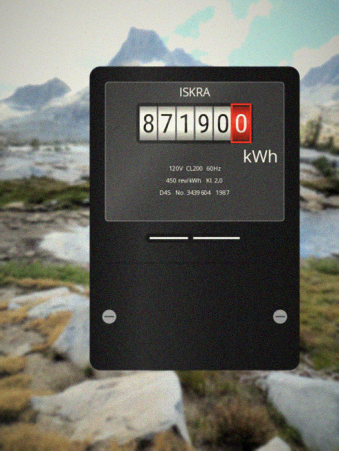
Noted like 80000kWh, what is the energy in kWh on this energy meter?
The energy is 87190.0kWh
